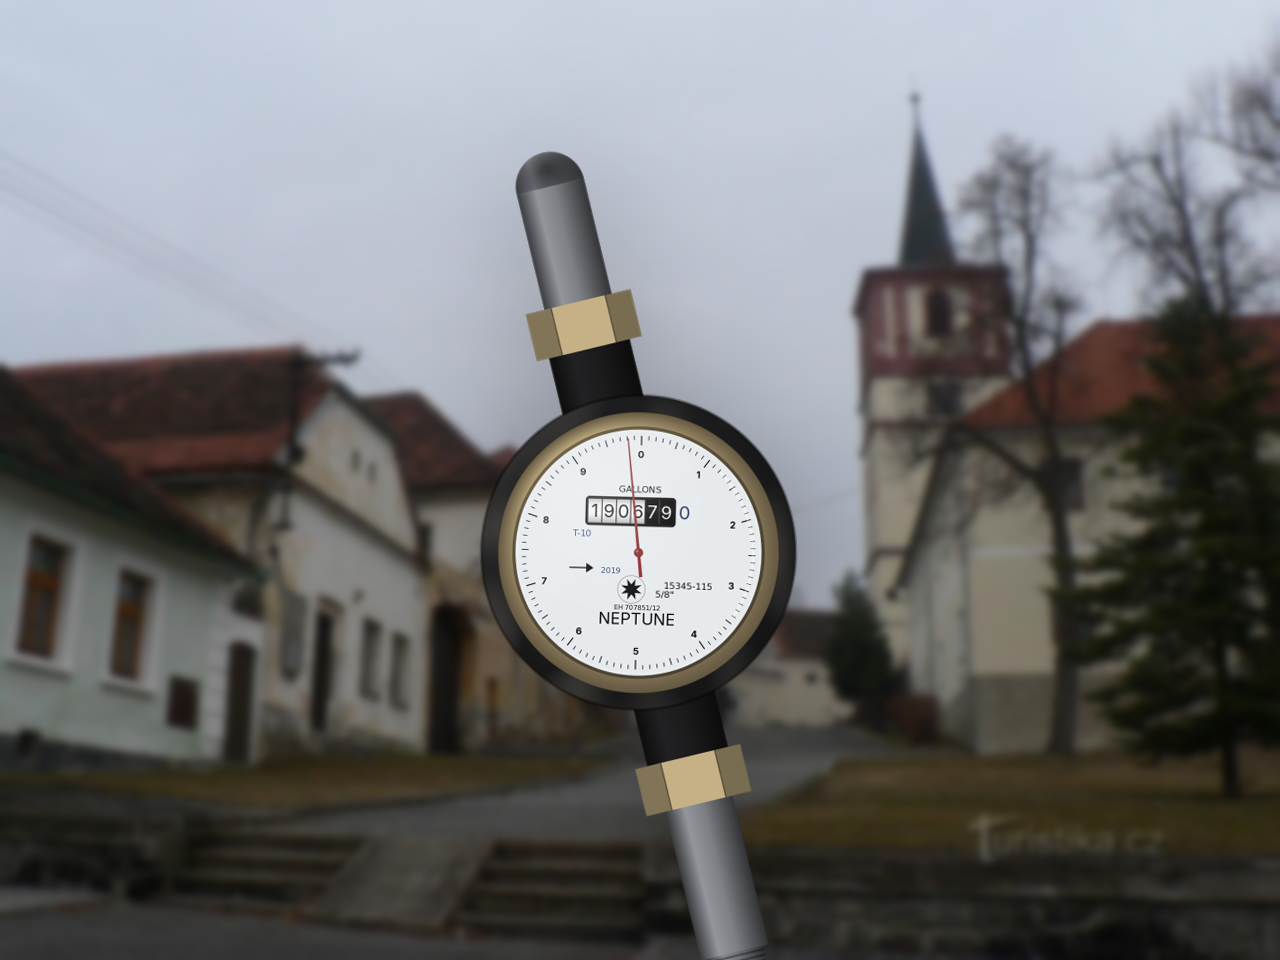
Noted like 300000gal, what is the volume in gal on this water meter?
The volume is 1906789.8gal
